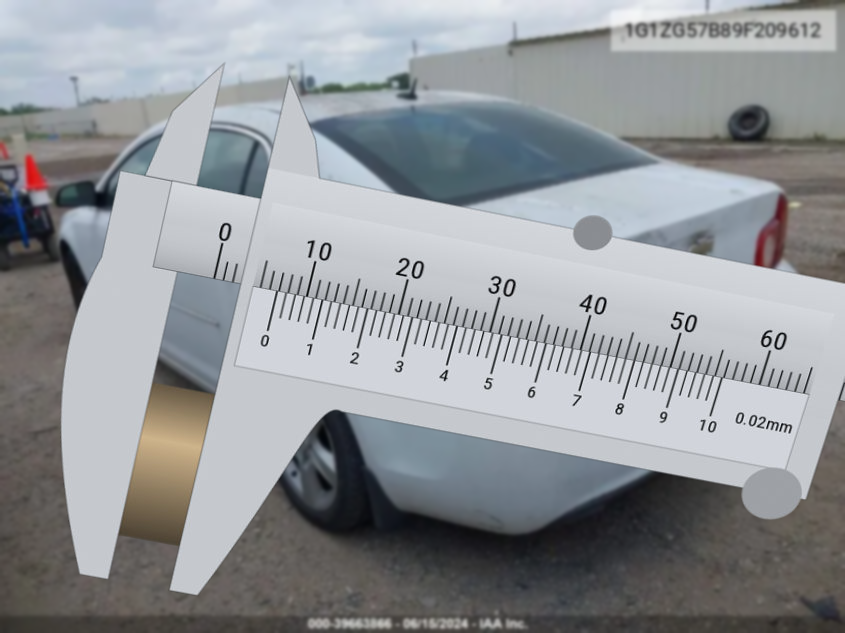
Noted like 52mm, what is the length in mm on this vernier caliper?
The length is 6.8mm
